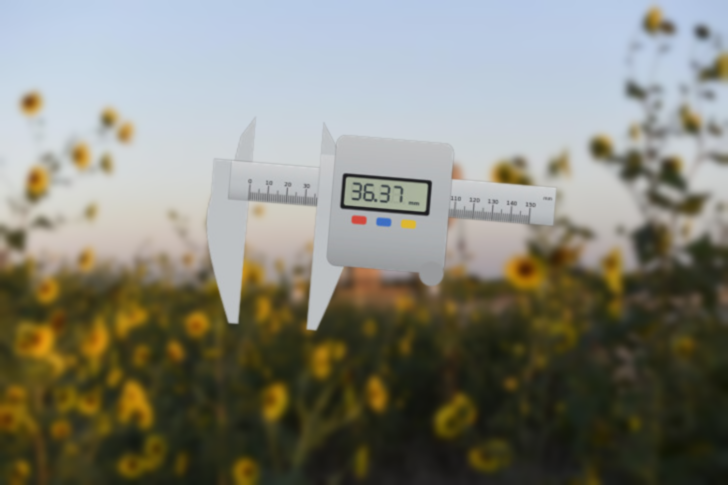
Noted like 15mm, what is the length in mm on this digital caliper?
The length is 36.37mm
